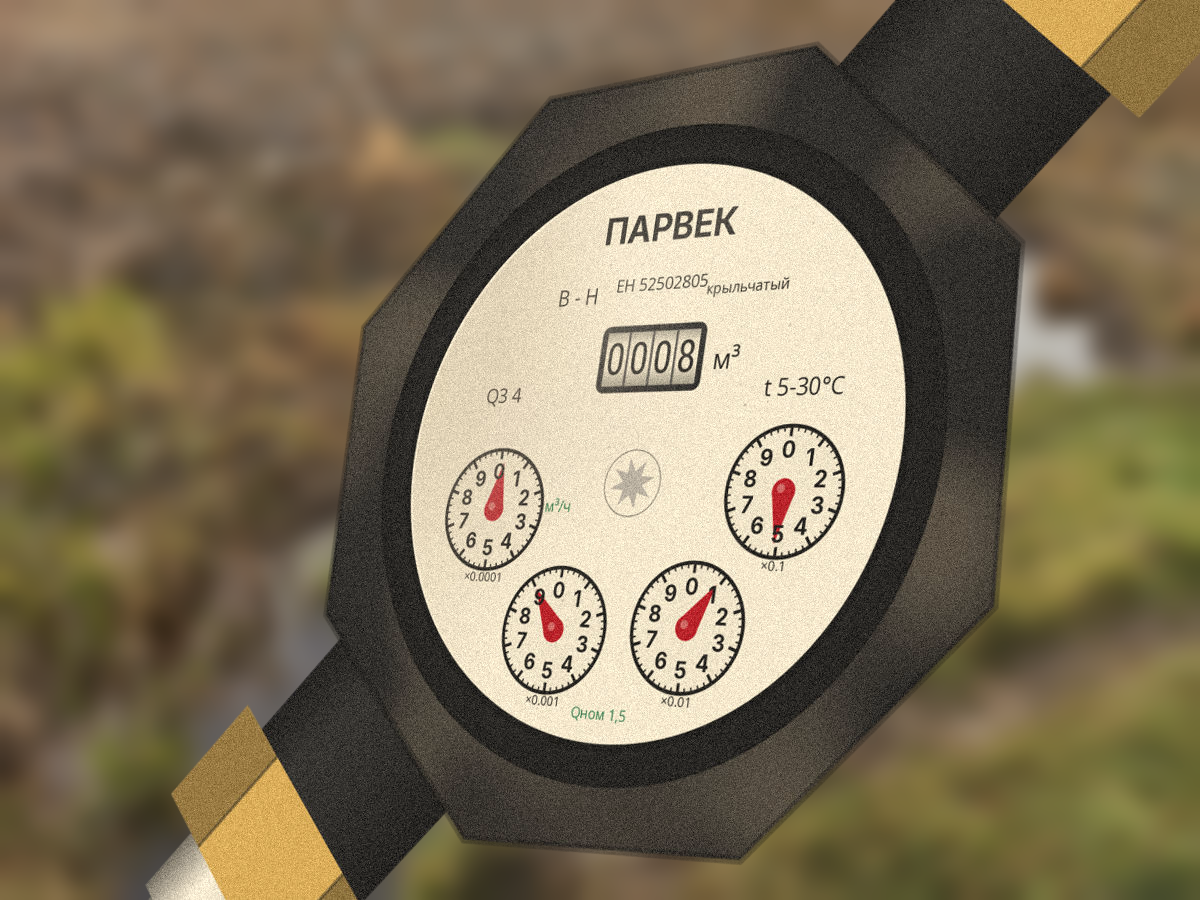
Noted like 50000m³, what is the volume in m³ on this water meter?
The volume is 8.5090m³
